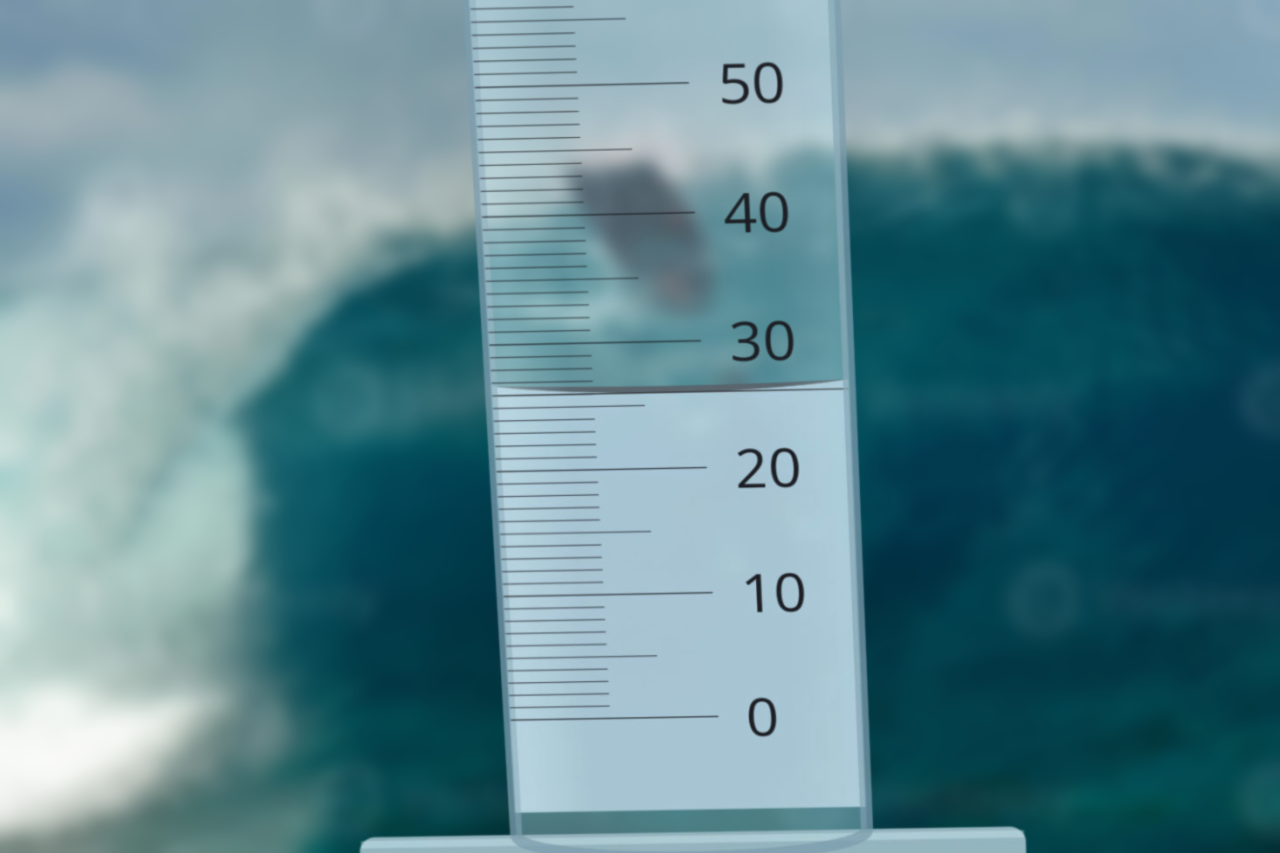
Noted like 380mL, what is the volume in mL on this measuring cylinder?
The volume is 26mL
